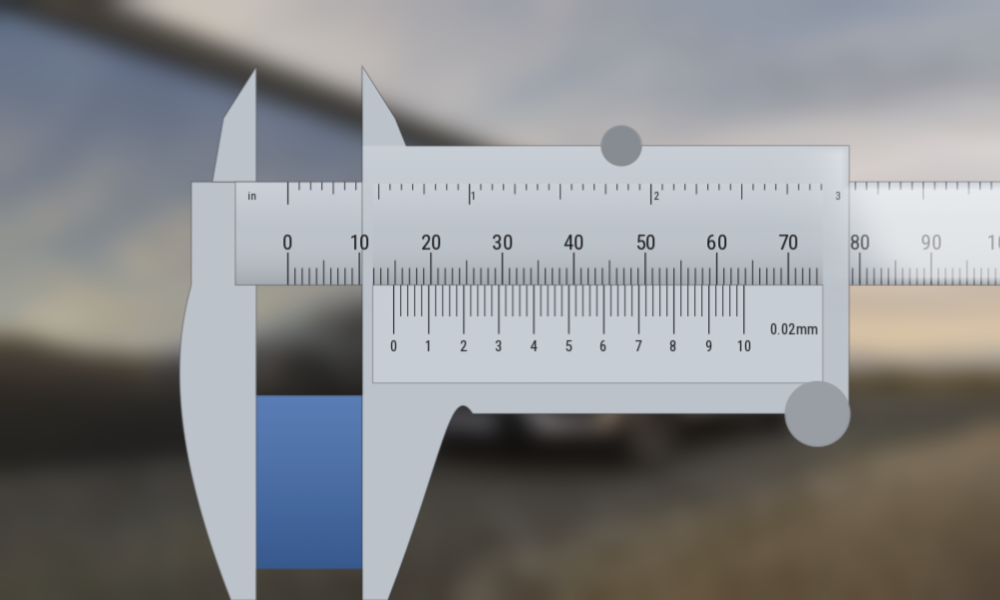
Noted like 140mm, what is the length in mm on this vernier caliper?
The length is 14.8mm
